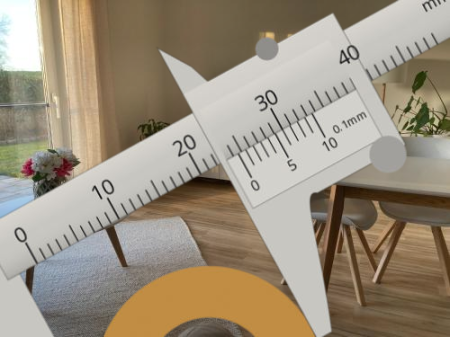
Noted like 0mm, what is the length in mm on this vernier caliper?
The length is 24.6mm
